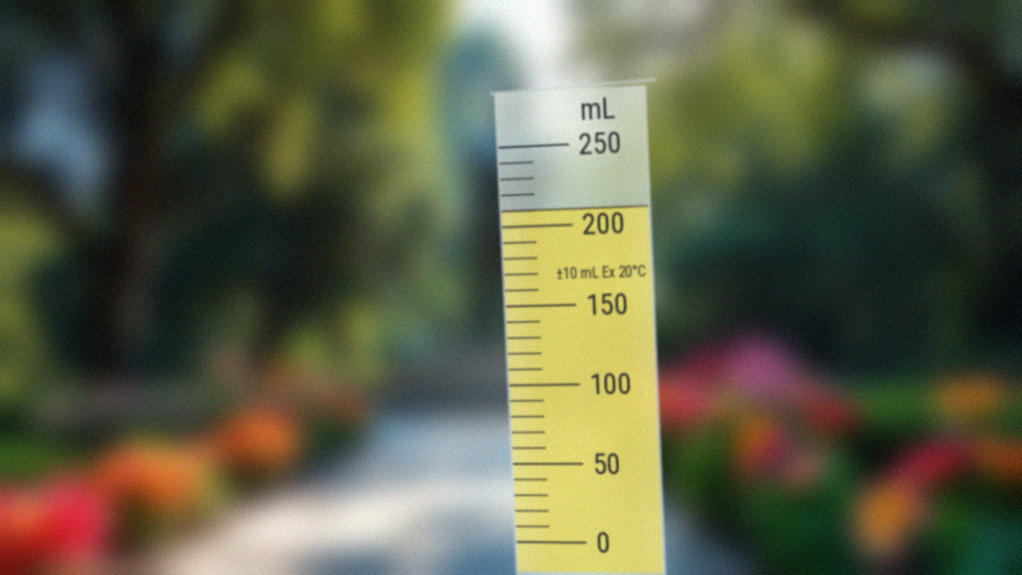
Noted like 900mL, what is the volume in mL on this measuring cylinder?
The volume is 210mL
